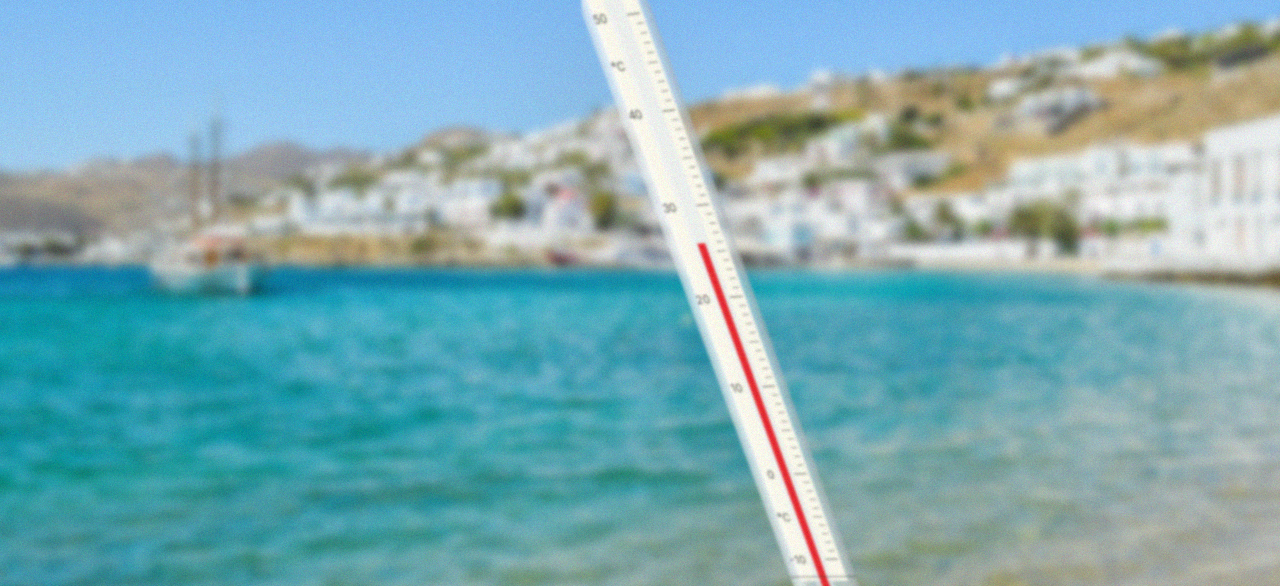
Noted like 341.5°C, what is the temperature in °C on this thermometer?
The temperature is 26°C
